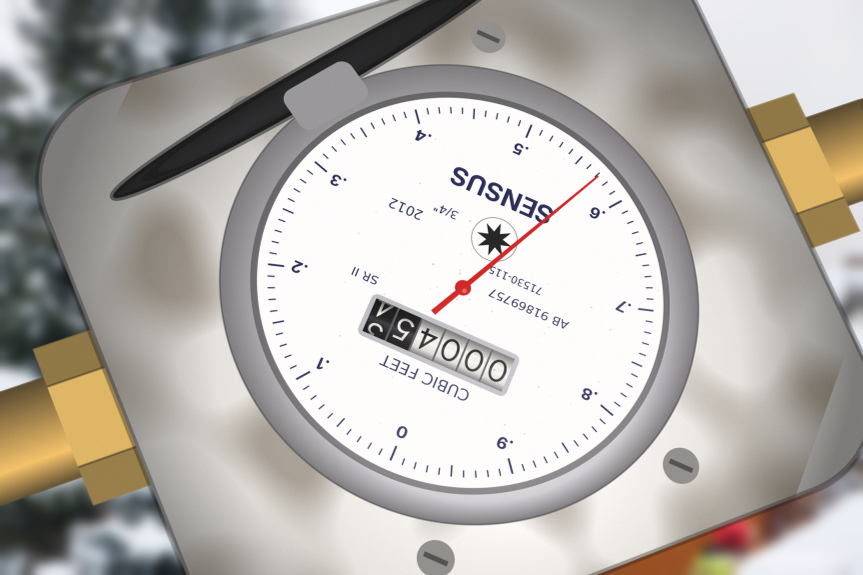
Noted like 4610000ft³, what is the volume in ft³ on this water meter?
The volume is 453.57ft³
